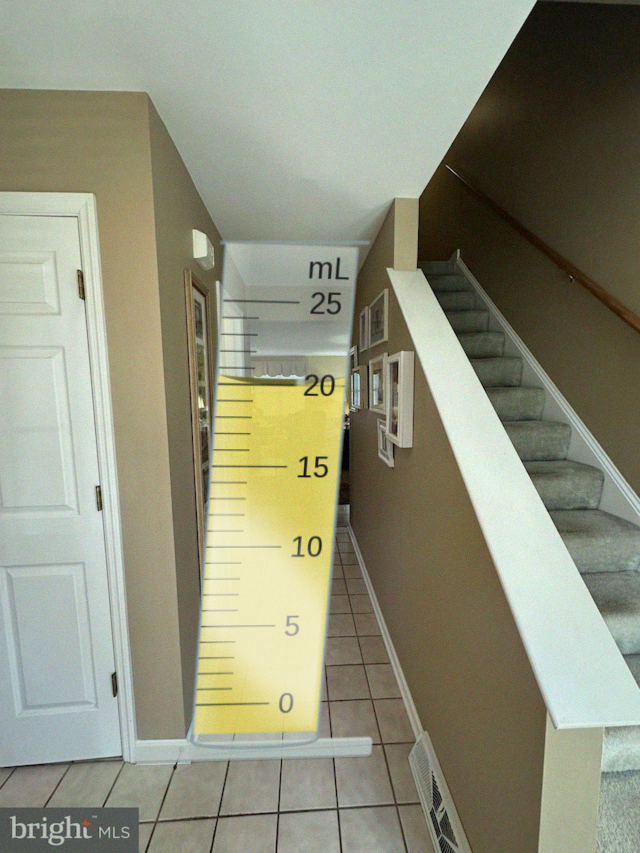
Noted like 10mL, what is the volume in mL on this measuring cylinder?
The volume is 20mL
